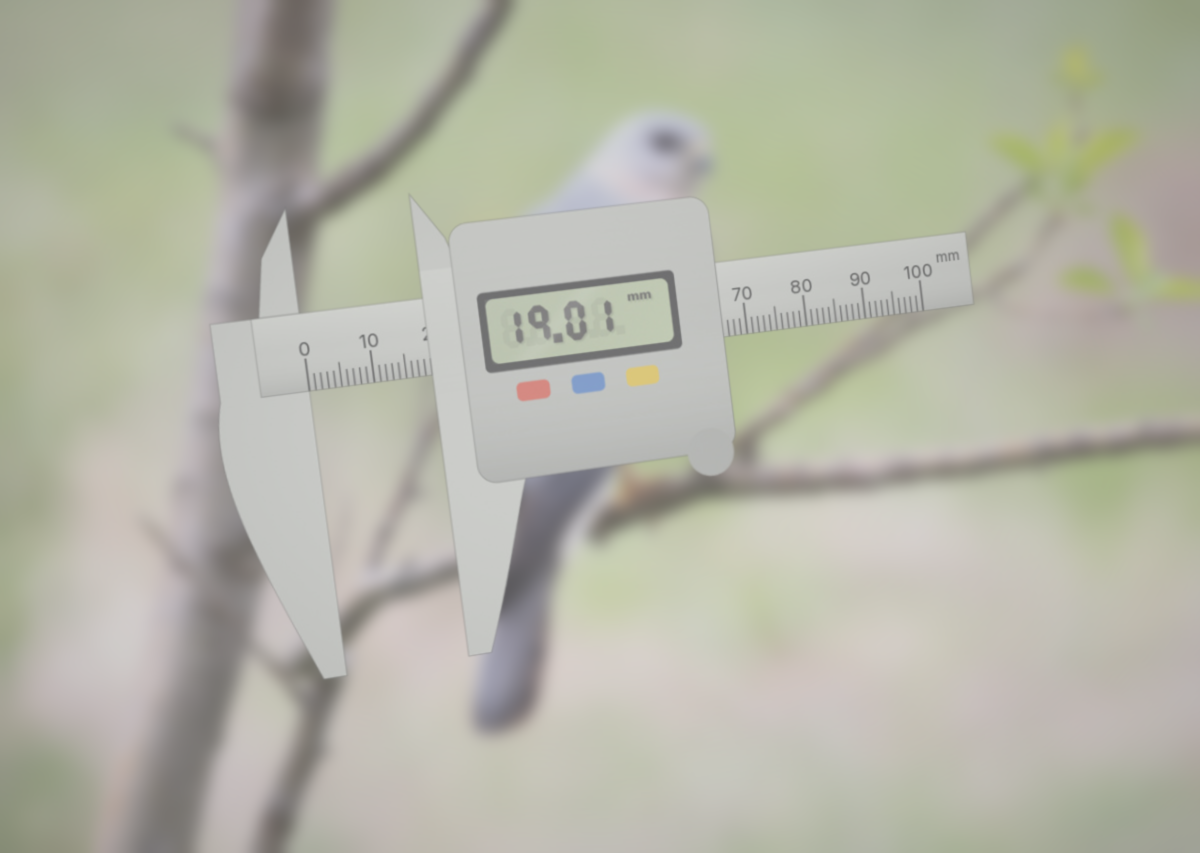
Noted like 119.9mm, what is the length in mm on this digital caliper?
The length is 19.01mm
